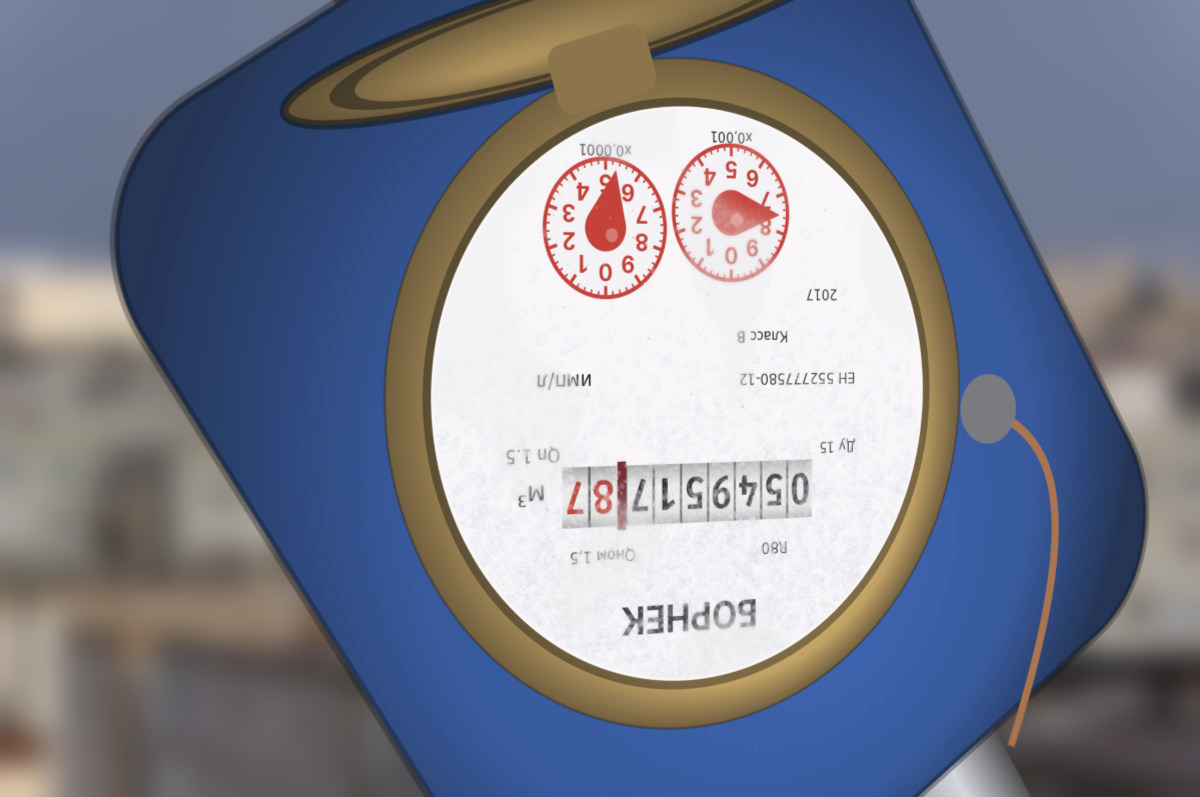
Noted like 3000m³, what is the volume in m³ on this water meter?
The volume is 549517.8775m³
